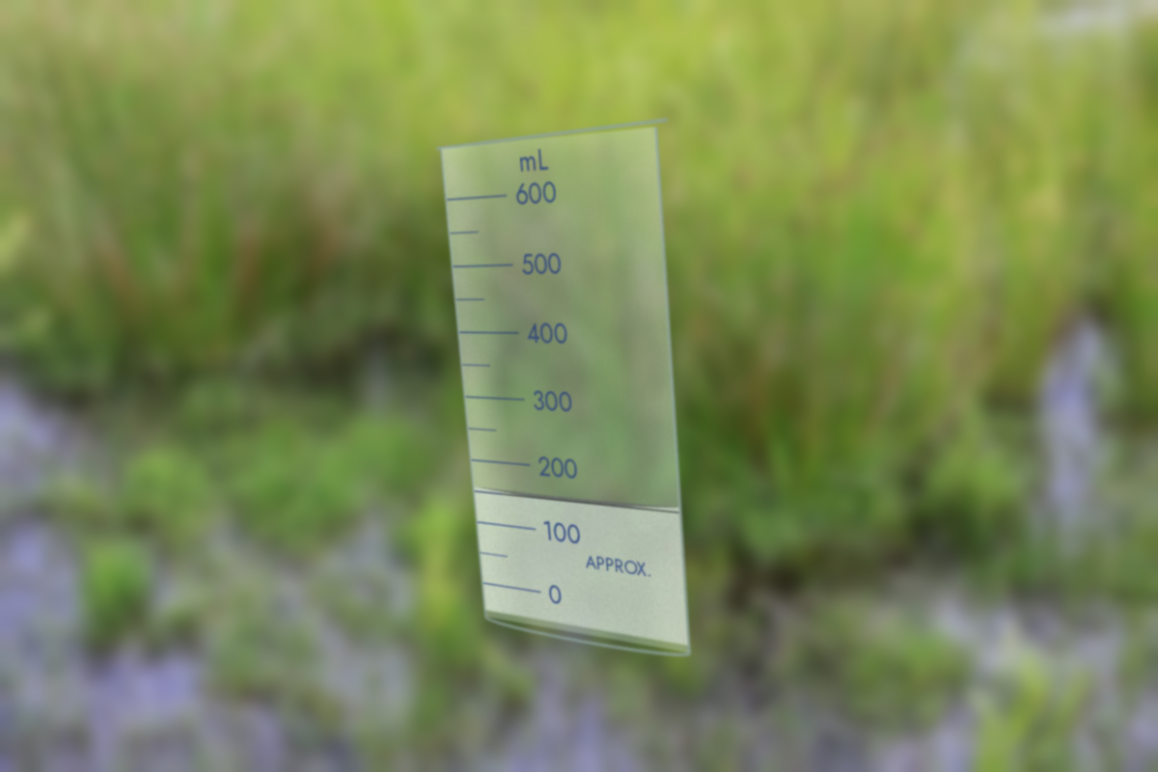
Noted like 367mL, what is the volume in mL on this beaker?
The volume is 150mL
